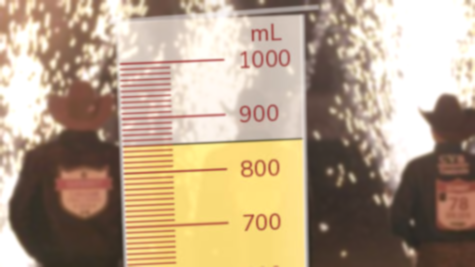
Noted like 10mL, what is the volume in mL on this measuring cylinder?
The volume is 850mL
